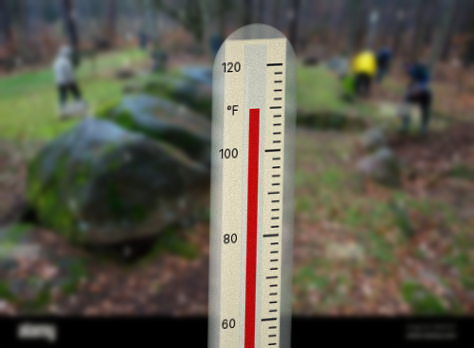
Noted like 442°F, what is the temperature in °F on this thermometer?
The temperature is 110°F
